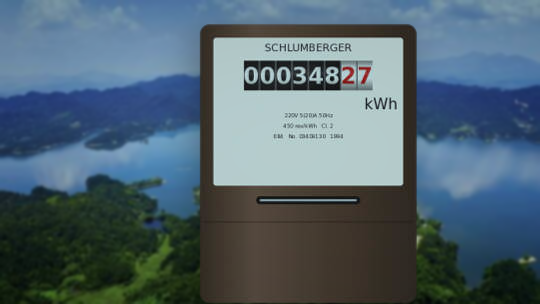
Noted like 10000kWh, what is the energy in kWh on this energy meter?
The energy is 348.27kWh
